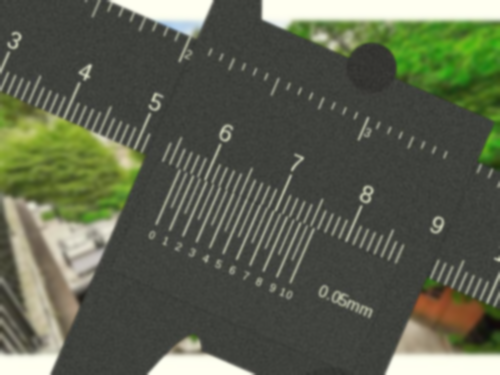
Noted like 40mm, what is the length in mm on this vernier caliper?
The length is 56.5mm
